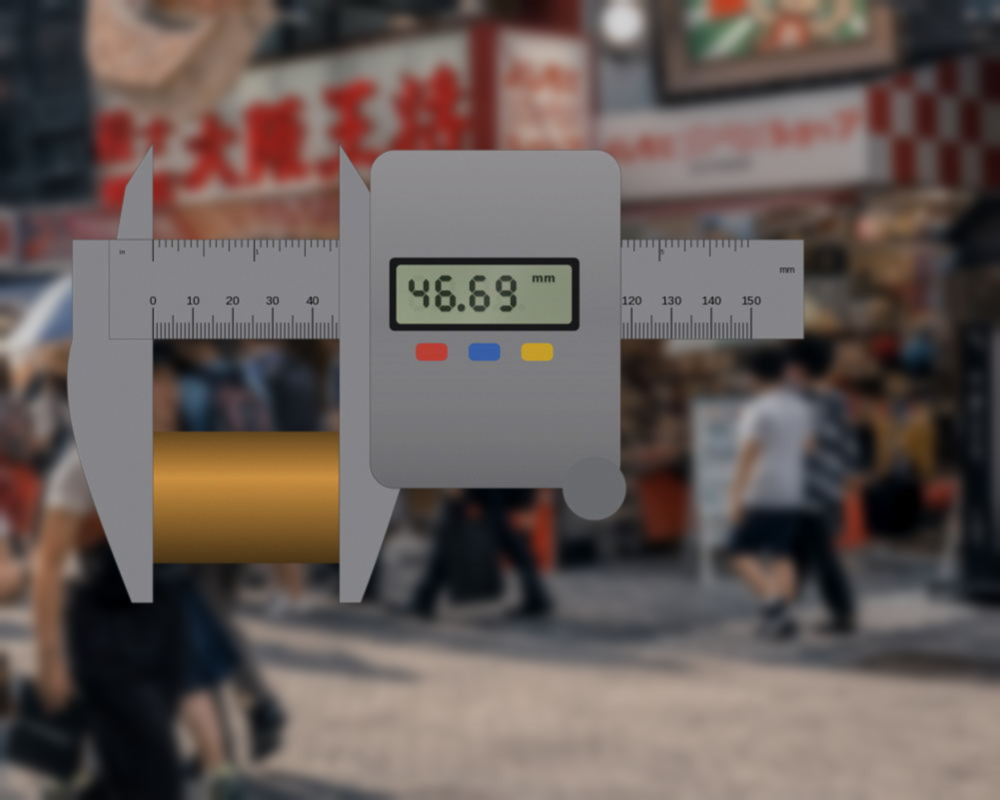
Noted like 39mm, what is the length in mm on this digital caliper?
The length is 46.69mm
